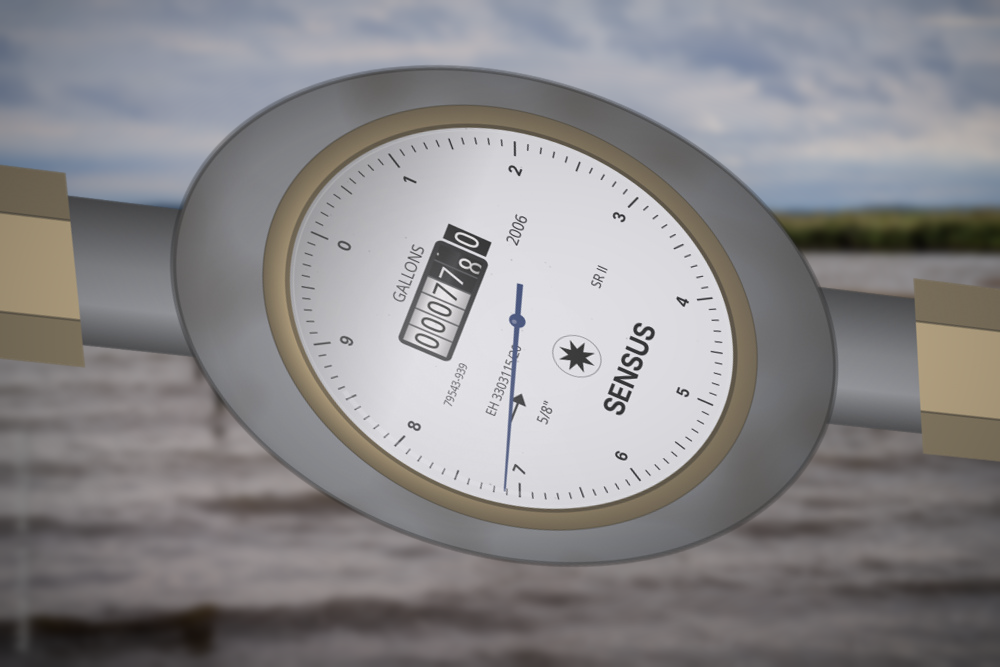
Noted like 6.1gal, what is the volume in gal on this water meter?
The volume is 7777.1gal
